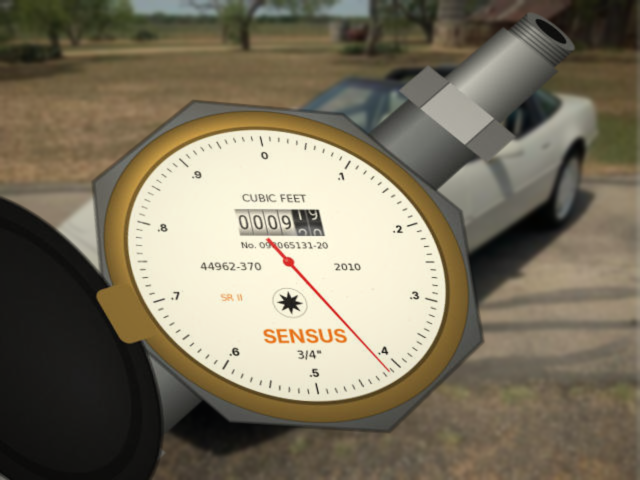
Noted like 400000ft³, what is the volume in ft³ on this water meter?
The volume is 919.41ft³
